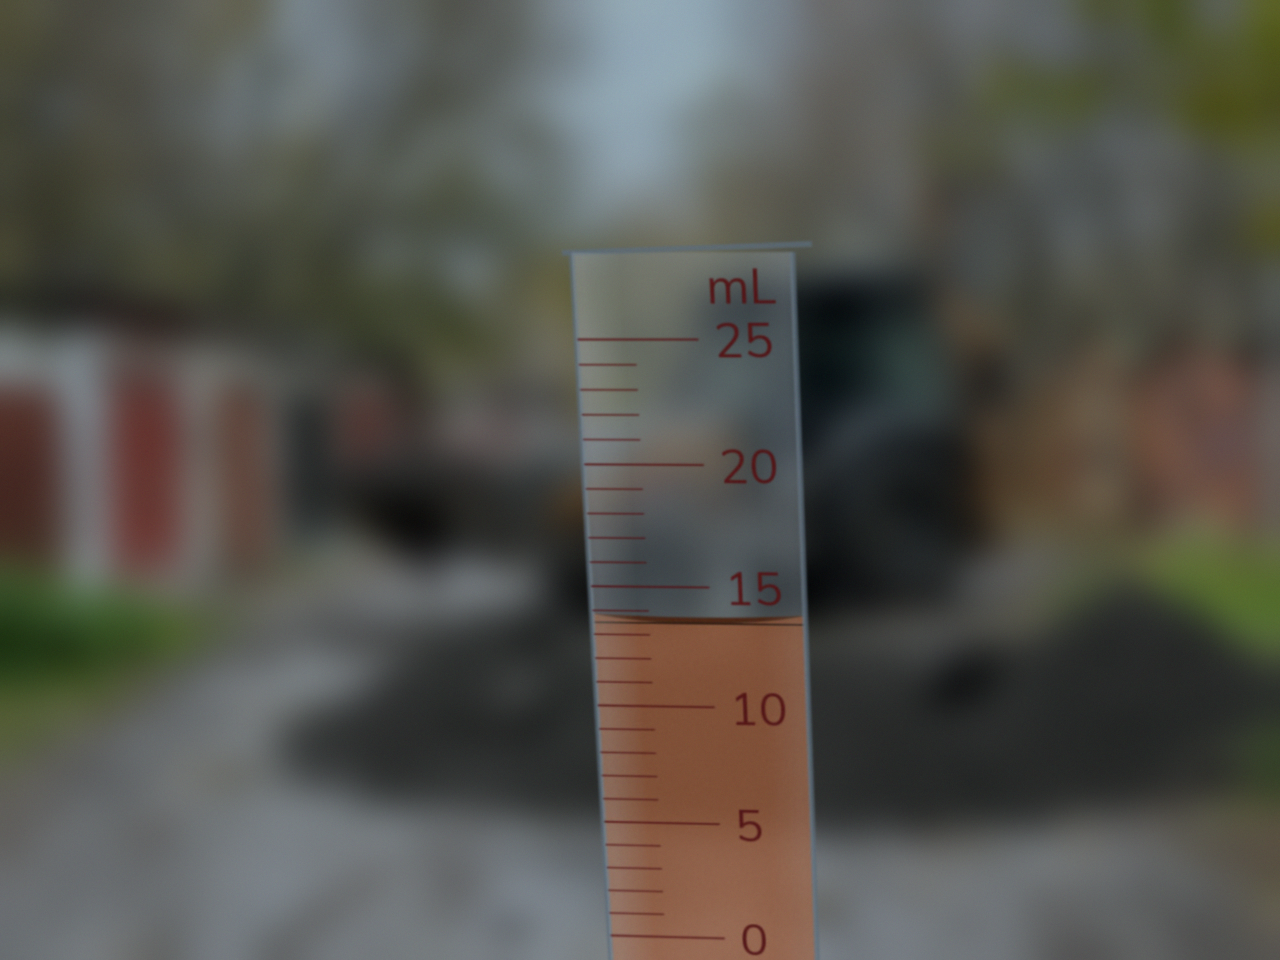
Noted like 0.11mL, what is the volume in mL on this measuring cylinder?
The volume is 13.5mL
